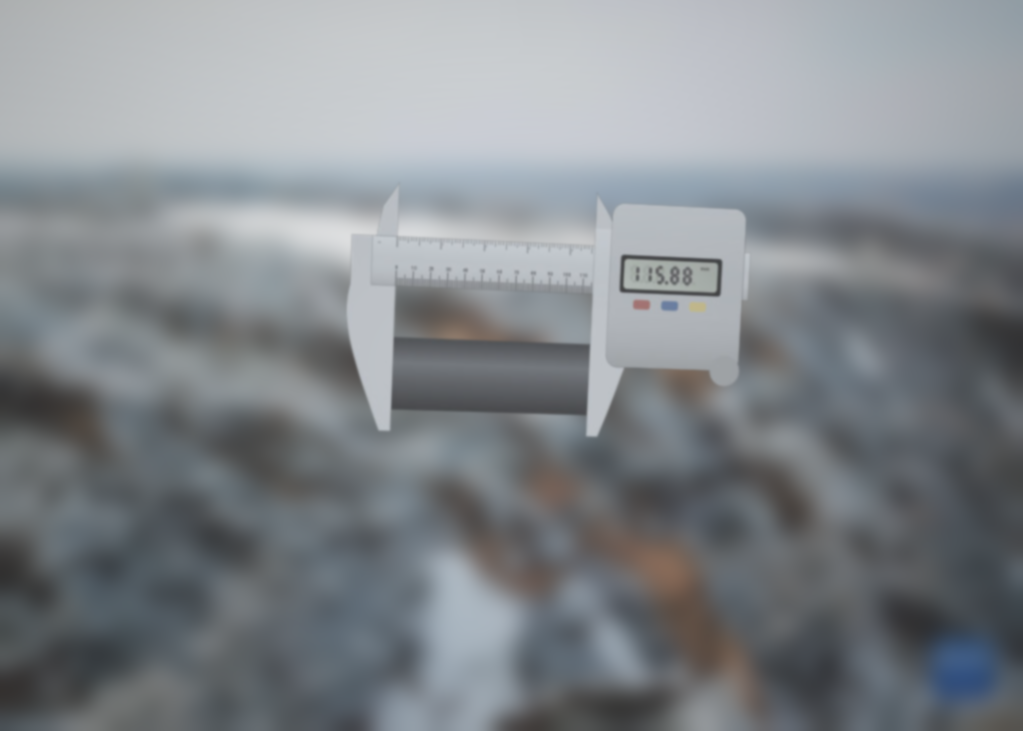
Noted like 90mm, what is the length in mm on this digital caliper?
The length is 115.88mm
